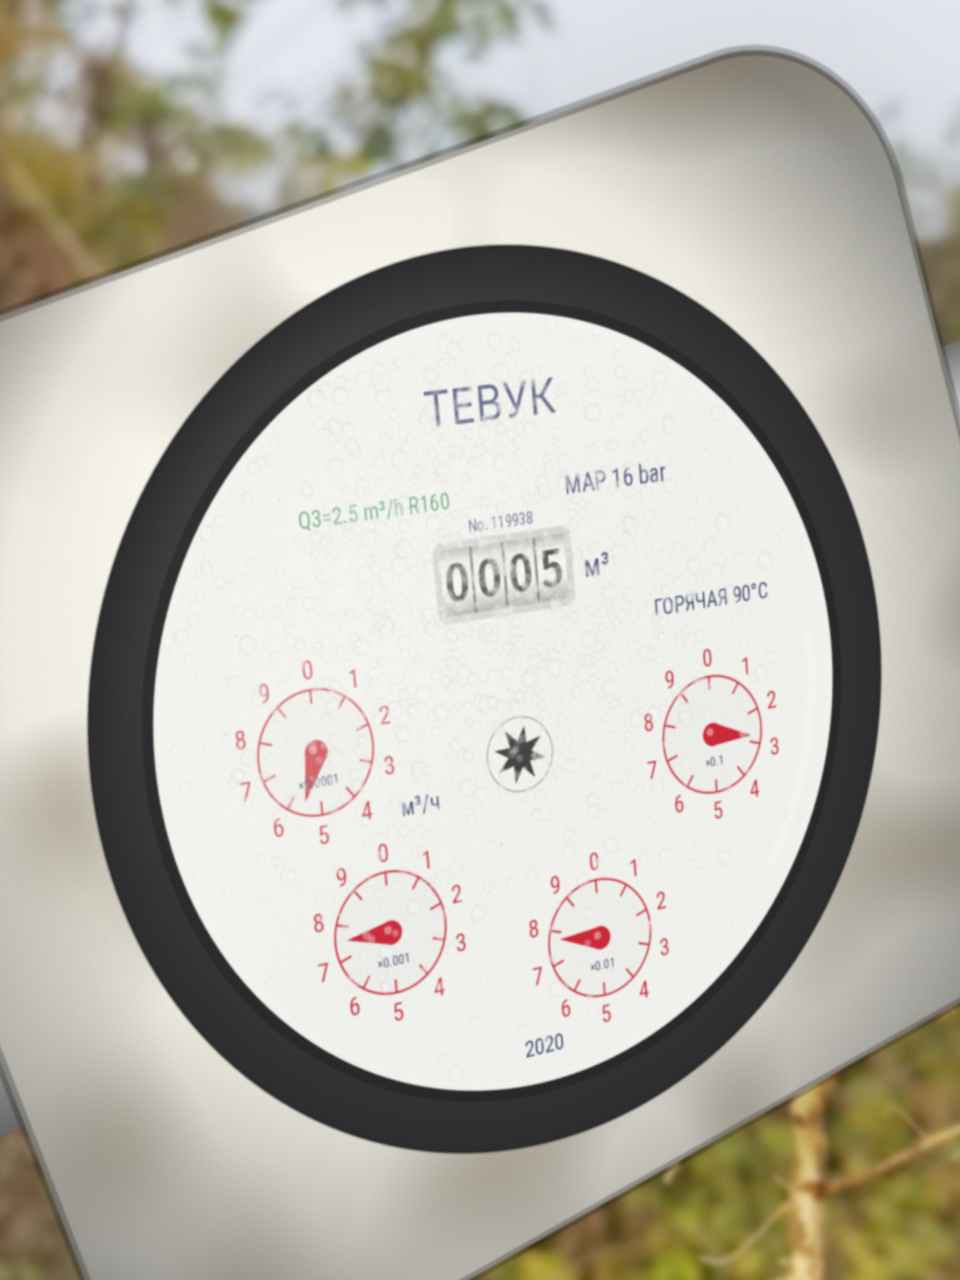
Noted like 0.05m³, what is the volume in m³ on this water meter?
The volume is 5.2775m³
